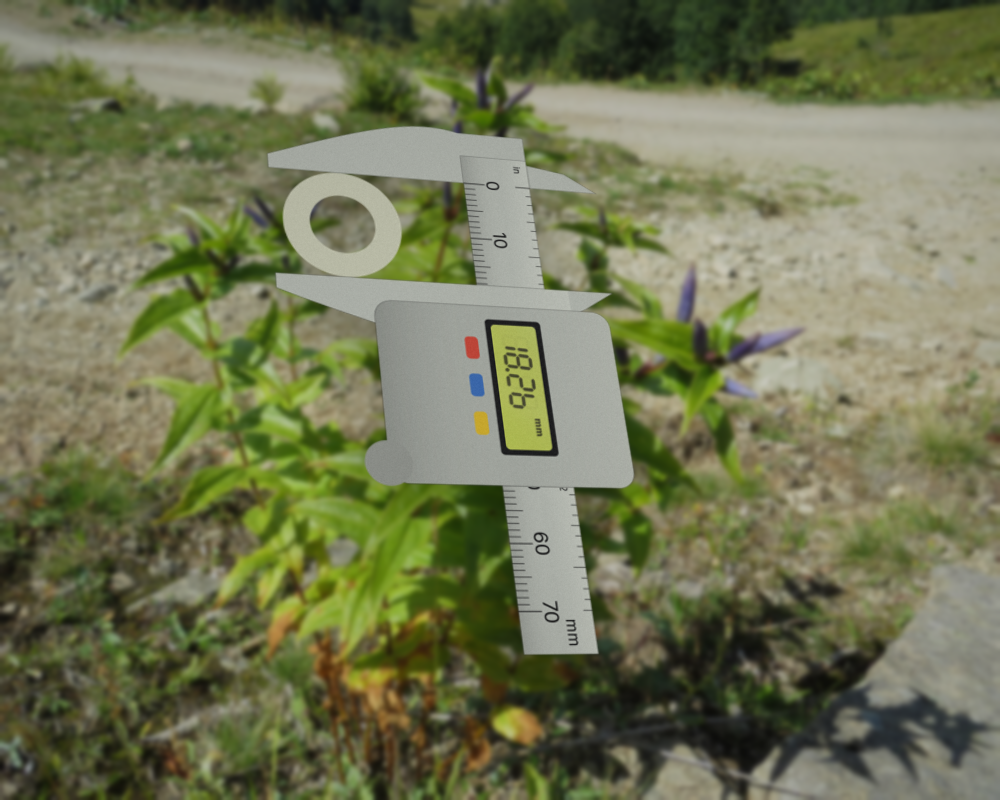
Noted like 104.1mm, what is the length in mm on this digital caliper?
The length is 18.26mm
